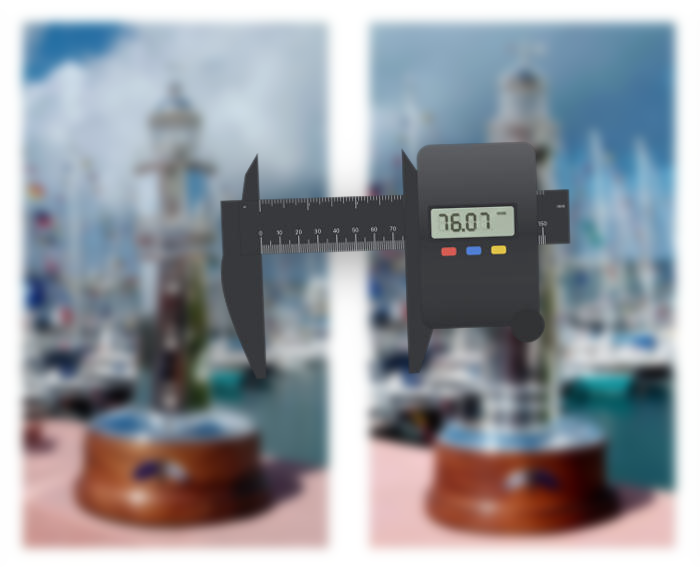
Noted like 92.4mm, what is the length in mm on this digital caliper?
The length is 76.07mm
